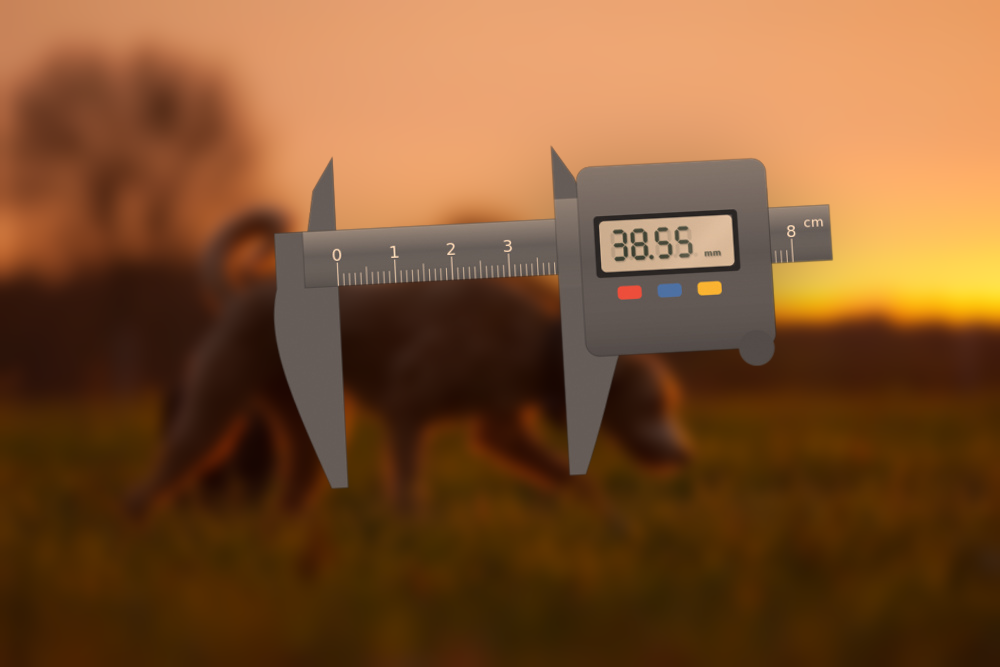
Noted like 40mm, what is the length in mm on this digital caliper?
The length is 38.55mm
